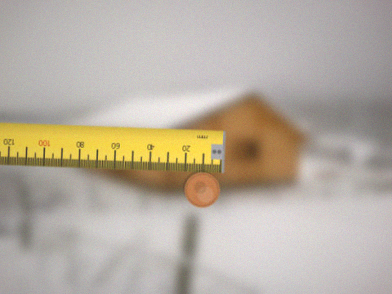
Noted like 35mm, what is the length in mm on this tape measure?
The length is 20mm
